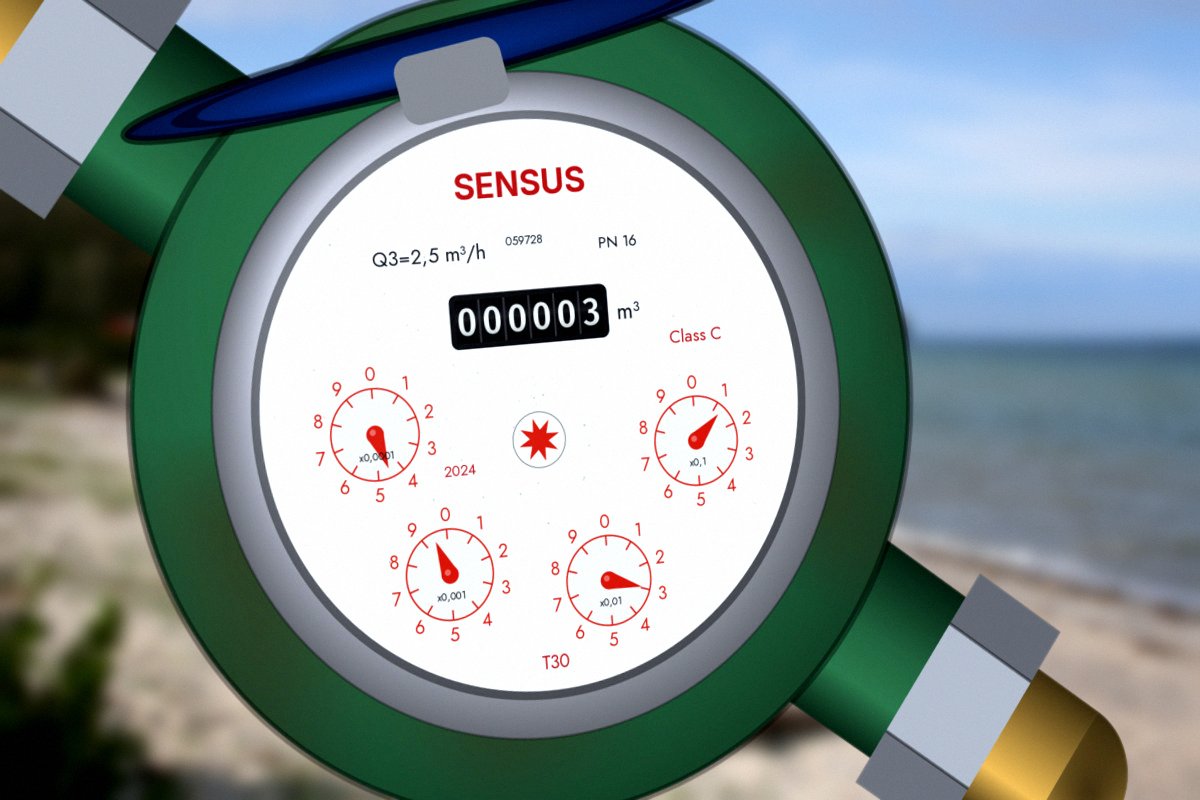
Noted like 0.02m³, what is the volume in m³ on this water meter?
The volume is 3.1294m³
